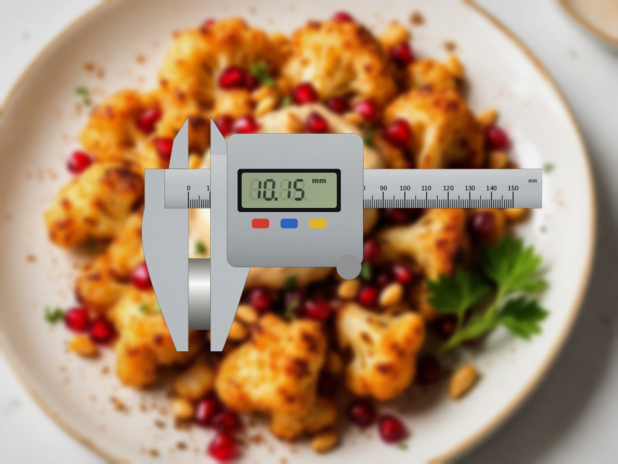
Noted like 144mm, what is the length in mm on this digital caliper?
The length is 10.15mm
